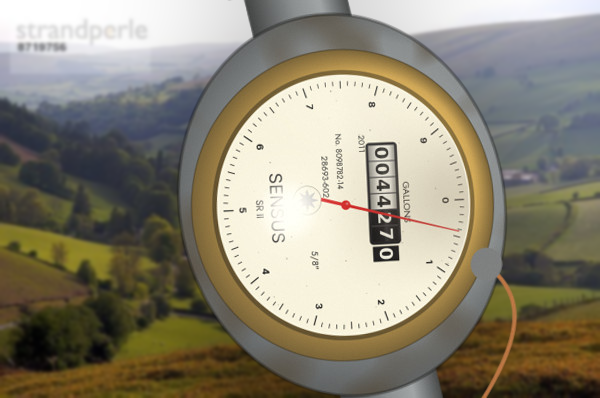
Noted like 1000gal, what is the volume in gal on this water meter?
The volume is 44270.4gal
